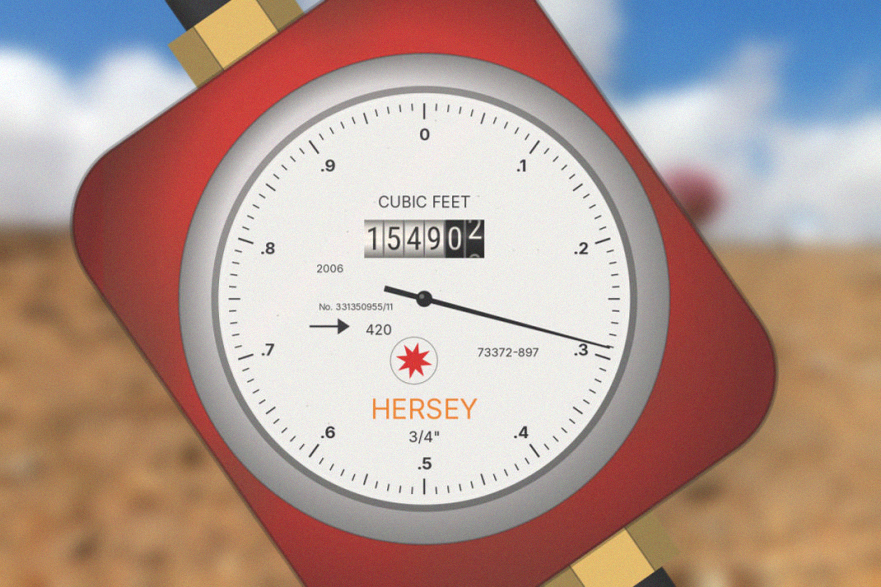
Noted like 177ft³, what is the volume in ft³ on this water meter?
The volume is 154902.29ft³
